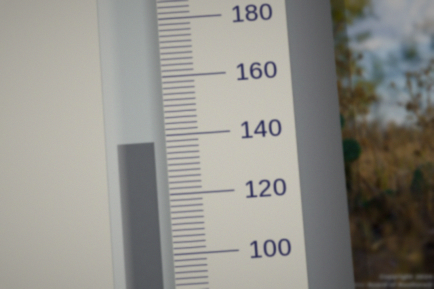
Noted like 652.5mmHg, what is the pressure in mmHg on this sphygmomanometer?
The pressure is 138mmHg
